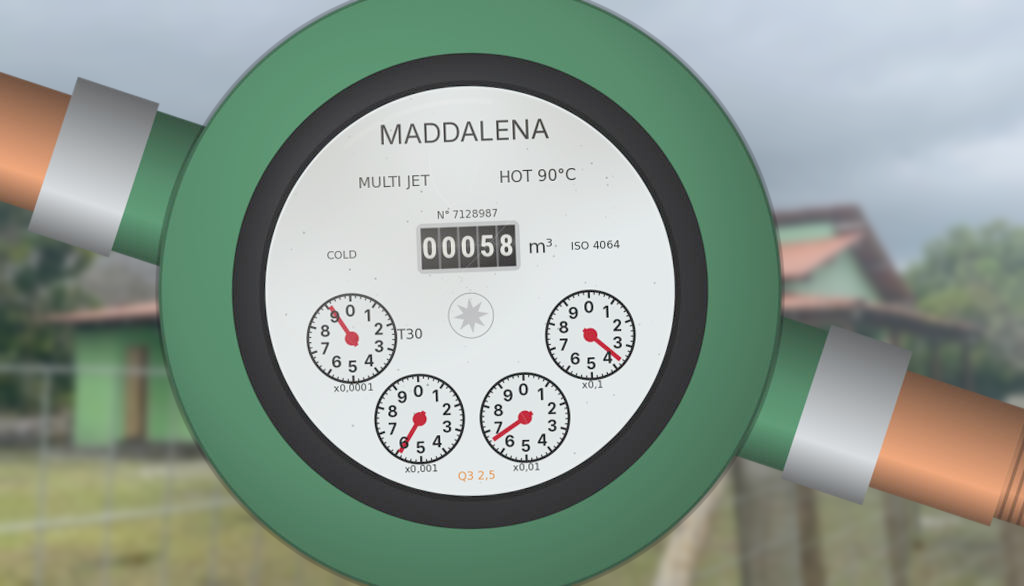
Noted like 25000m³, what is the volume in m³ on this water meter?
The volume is 58.3659m³
